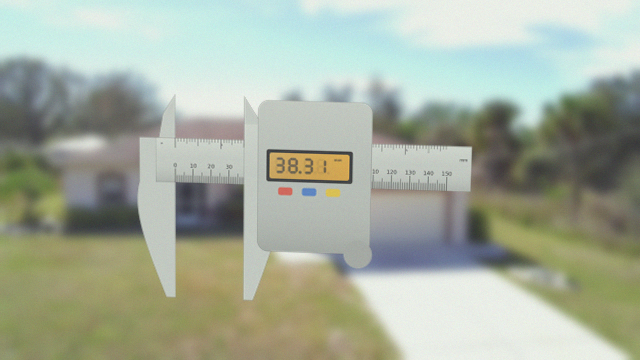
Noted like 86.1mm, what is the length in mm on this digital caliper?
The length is 38.31mm
